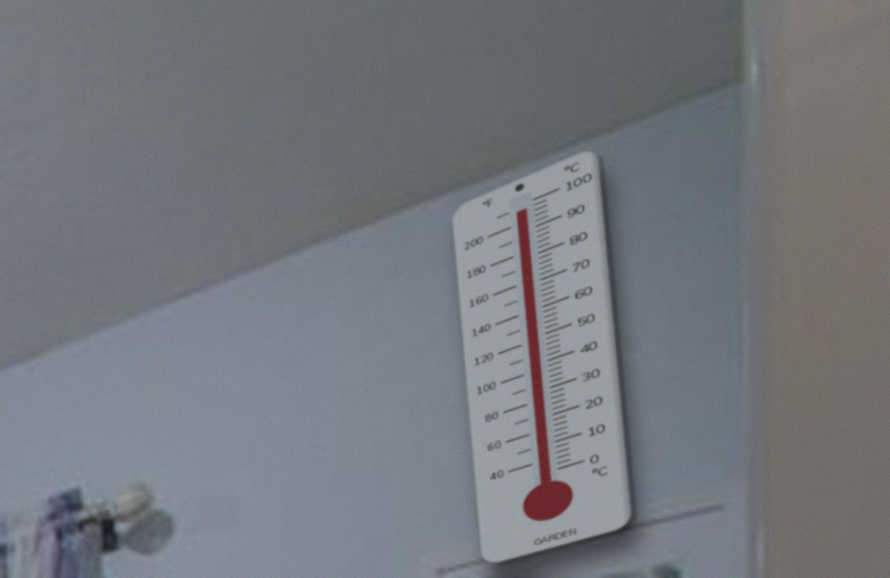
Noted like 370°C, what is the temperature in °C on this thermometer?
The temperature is 98°C
